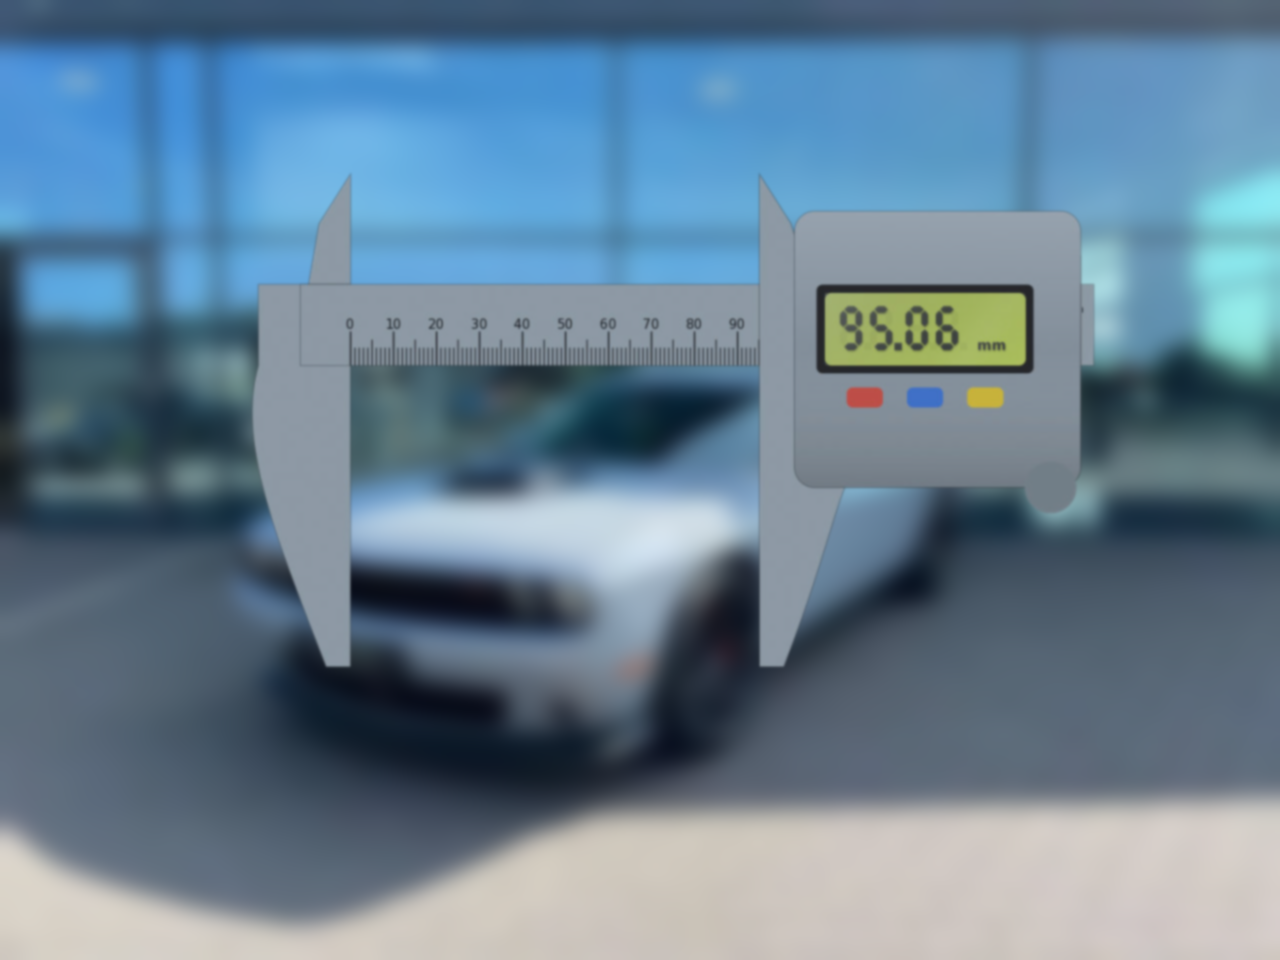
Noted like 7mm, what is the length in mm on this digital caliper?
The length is 95.06mm
